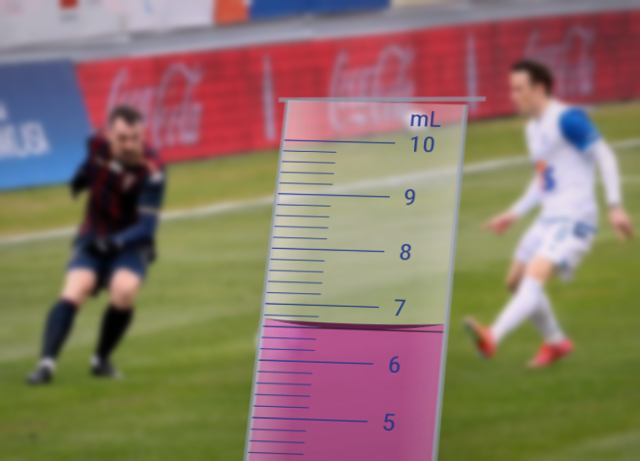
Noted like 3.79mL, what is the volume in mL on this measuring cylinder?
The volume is 6.6mL
